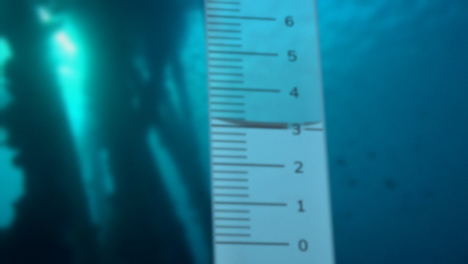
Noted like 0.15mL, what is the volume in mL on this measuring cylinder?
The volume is 3mL
